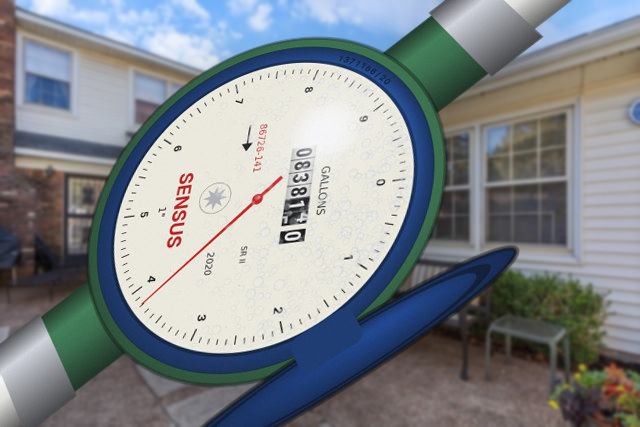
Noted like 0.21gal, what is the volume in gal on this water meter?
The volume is 838143.8gal
